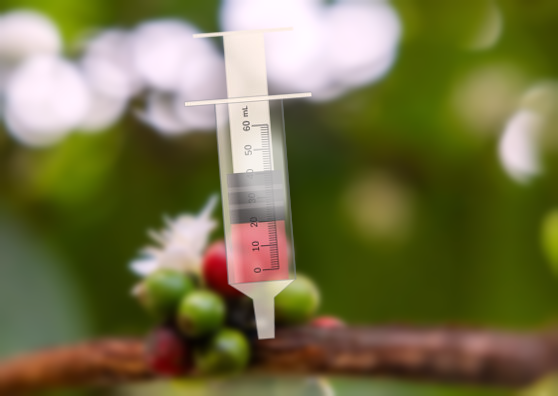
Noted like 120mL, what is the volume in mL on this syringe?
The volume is 20mL
